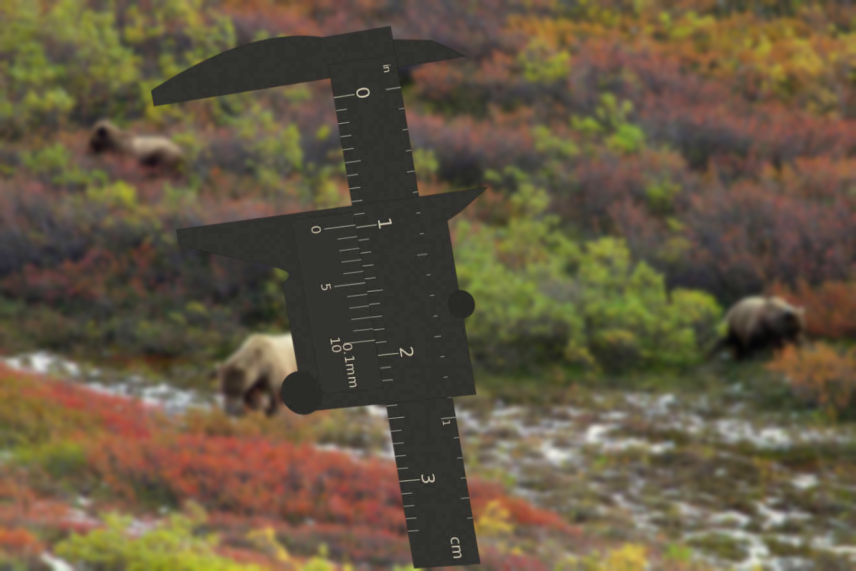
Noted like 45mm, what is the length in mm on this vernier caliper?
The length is 9.8mm
